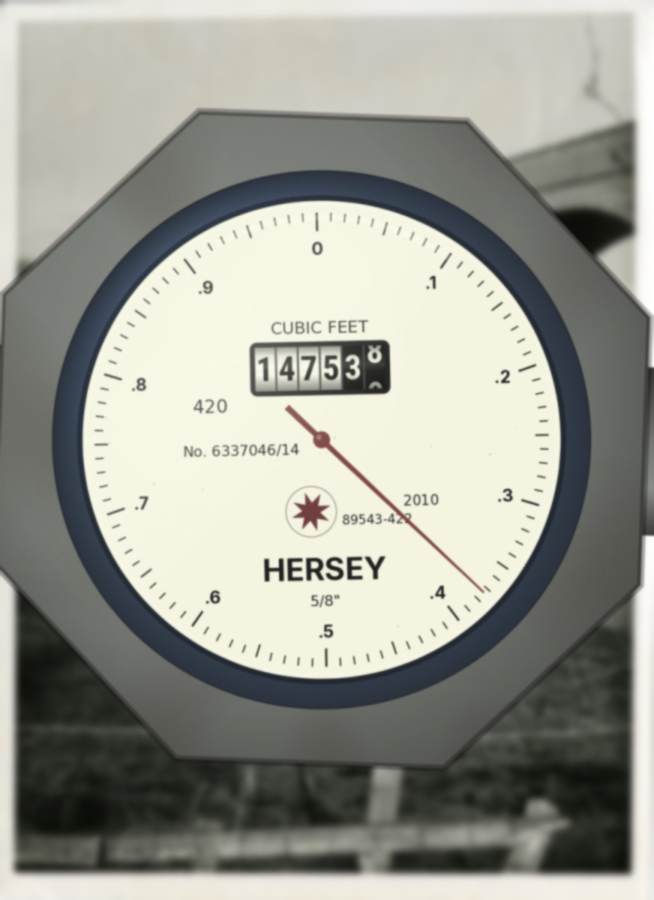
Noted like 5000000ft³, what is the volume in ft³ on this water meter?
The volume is 147538.37ft³
